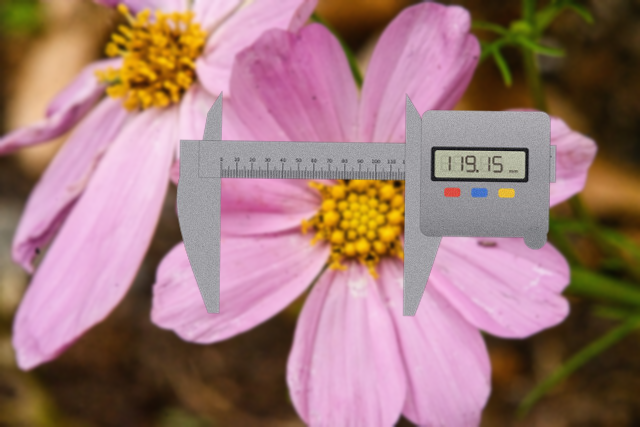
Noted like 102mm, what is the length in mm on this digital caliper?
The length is 119.15mm
